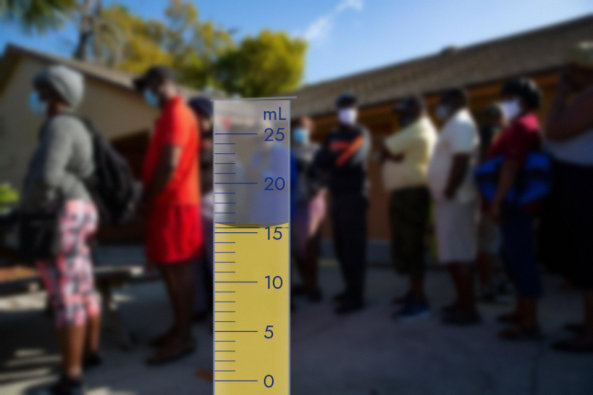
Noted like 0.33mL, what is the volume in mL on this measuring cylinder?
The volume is 15.5mL
